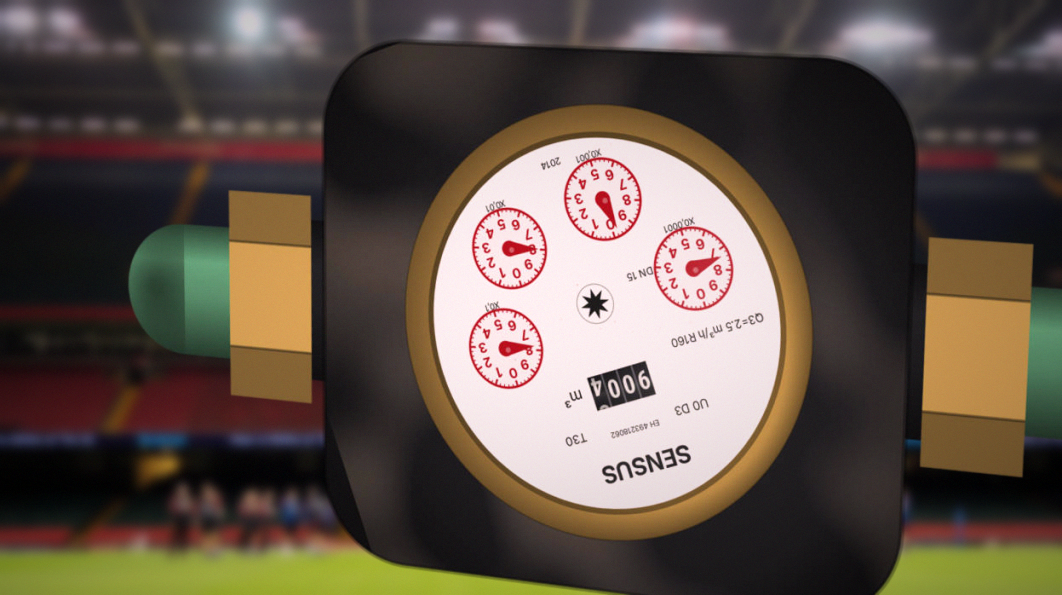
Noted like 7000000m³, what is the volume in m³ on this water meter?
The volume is 9003.7797m³
